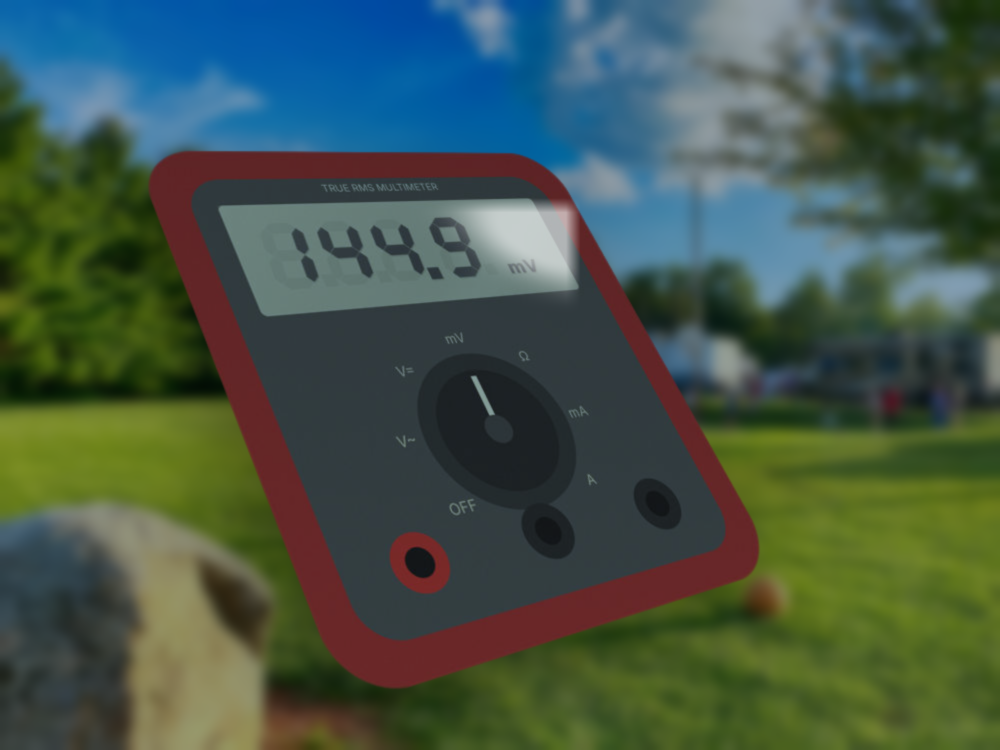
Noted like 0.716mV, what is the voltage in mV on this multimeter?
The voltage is 144.9mV
